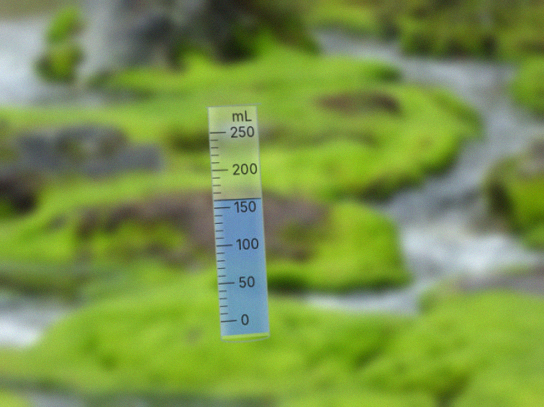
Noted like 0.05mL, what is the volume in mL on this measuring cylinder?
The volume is 160mL
